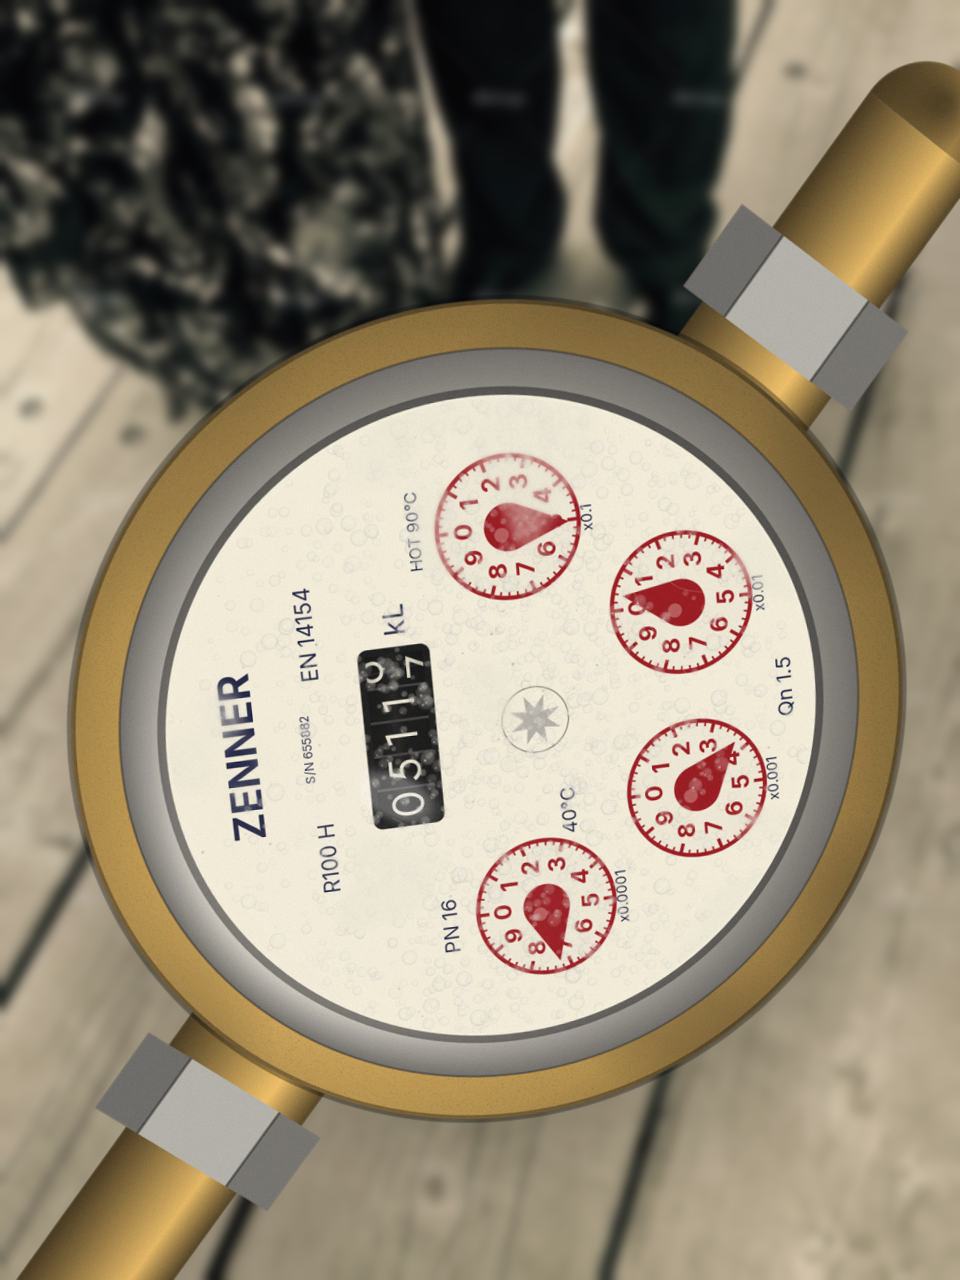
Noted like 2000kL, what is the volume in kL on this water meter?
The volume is 5116.5037kL
